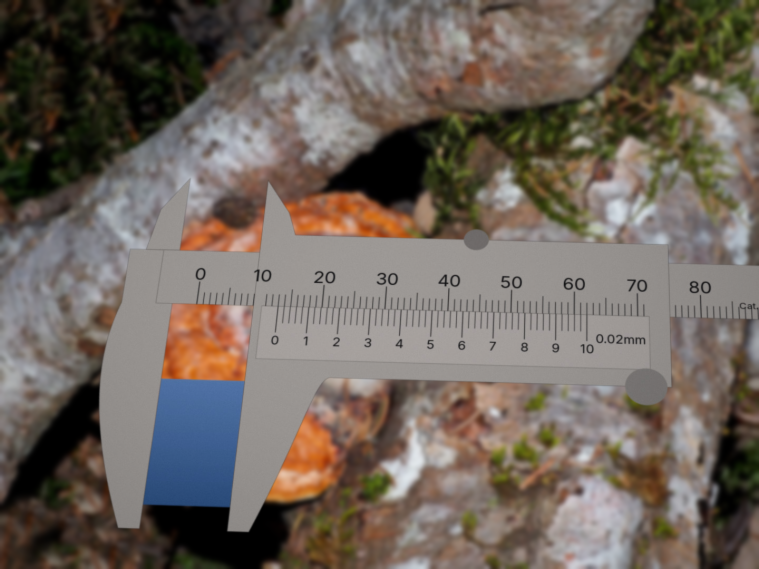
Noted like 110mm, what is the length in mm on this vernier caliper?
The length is 13.0mm
